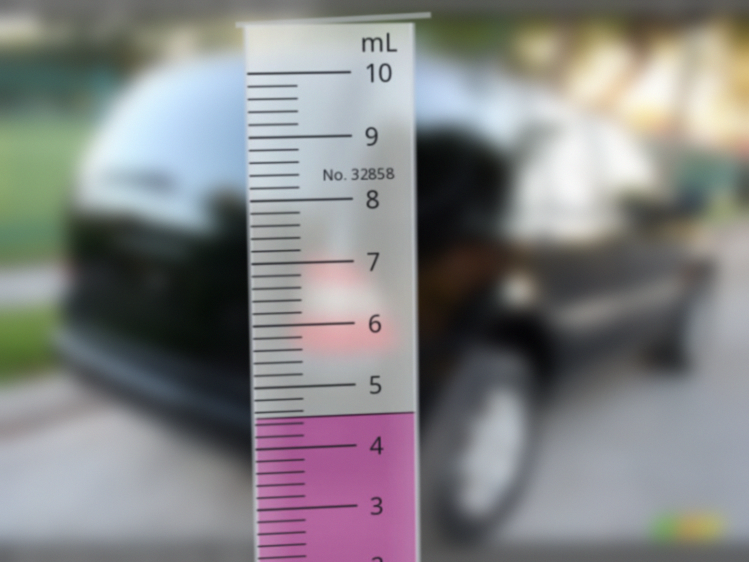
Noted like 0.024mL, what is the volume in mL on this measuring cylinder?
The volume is 4.5mL
